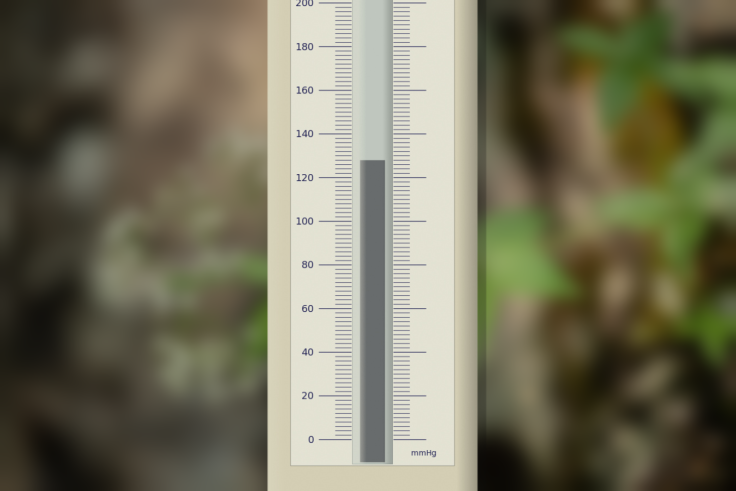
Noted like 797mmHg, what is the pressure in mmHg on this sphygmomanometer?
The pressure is 128mmHg
